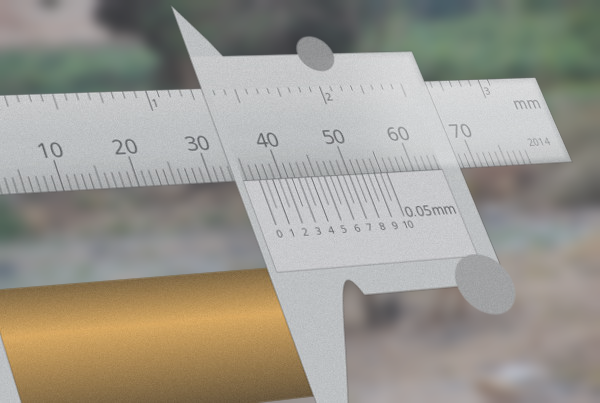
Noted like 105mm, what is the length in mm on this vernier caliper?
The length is 36.8mm
